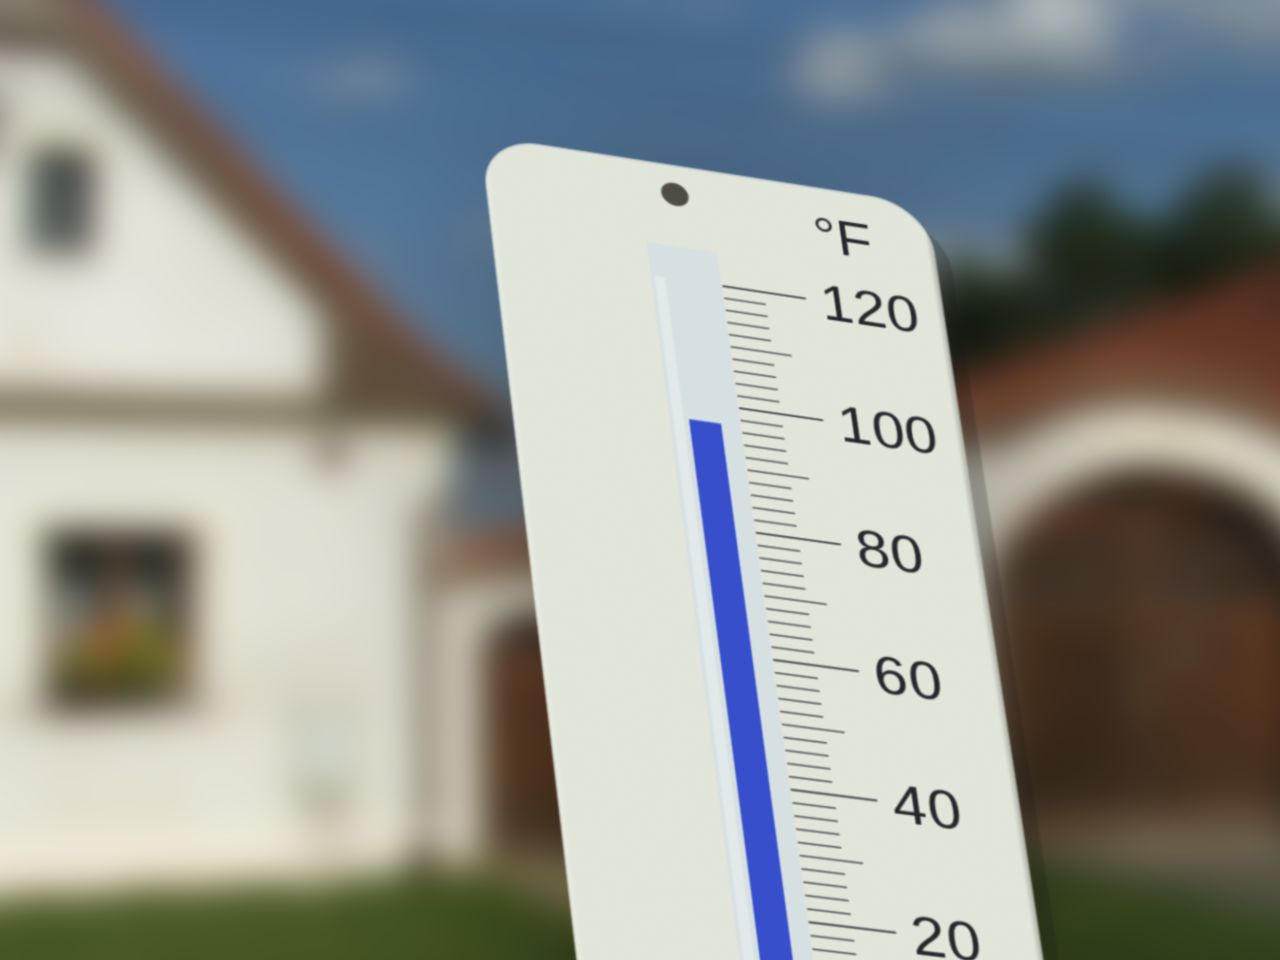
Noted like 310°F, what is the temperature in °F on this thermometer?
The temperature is 97°F
